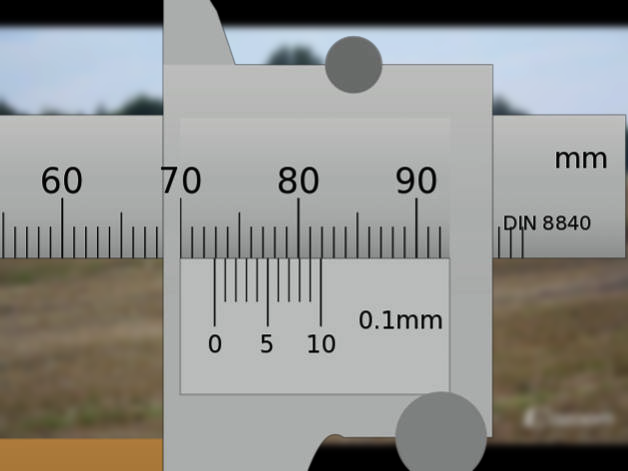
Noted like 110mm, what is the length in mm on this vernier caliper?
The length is 72.9mm
